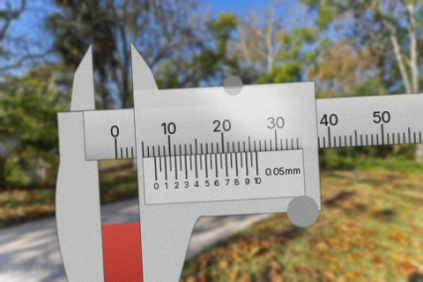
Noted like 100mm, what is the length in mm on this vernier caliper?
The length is 7.2mm
